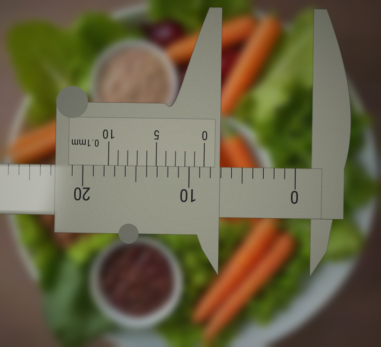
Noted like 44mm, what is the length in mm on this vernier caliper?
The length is 8.6mm
